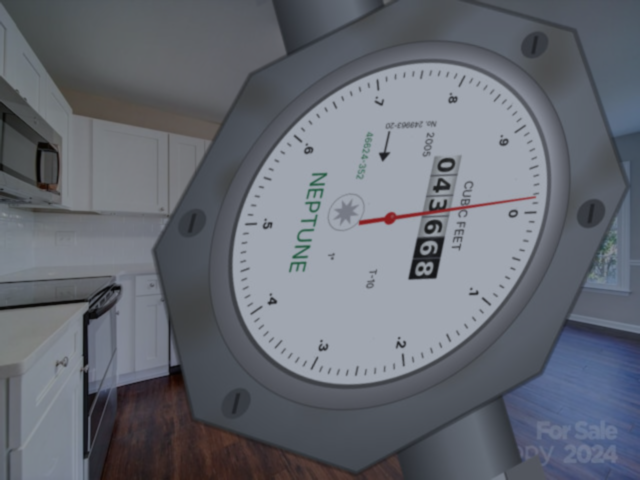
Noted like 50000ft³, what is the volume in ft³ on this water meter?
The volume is 43667.98ft³
